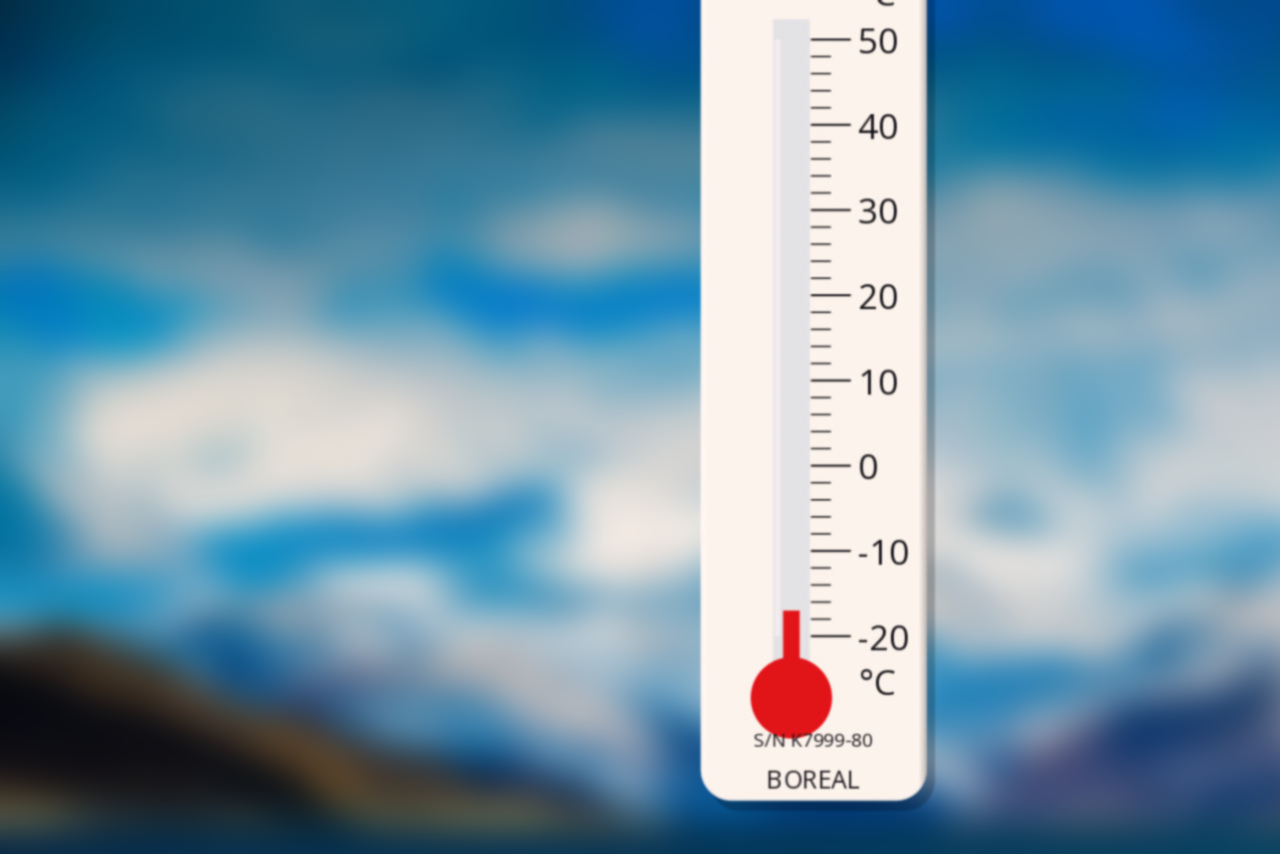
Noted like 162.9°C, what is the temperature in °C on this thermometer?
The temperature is -17°C
